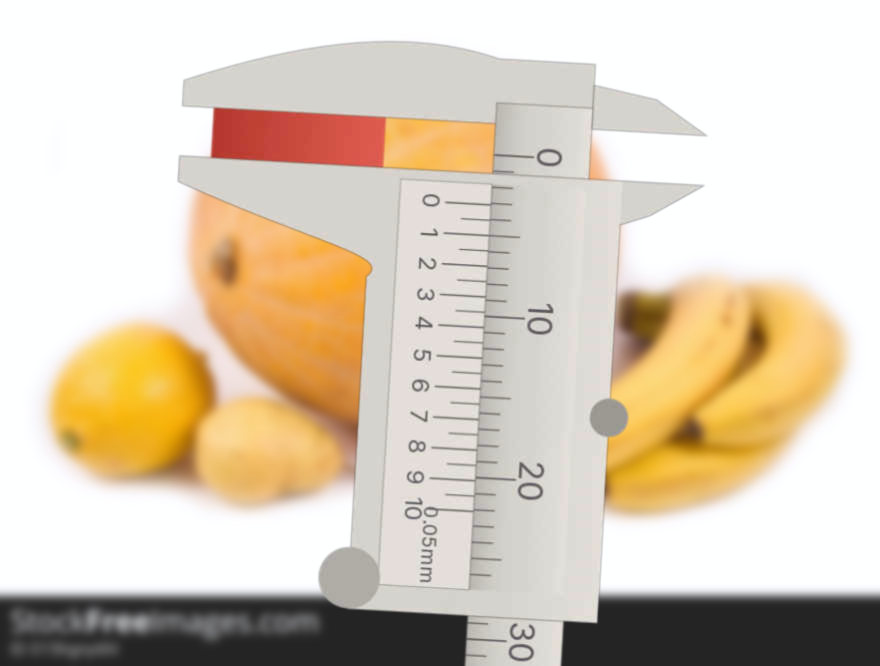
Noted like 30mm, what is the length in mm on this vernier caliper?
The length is 3.1mm
